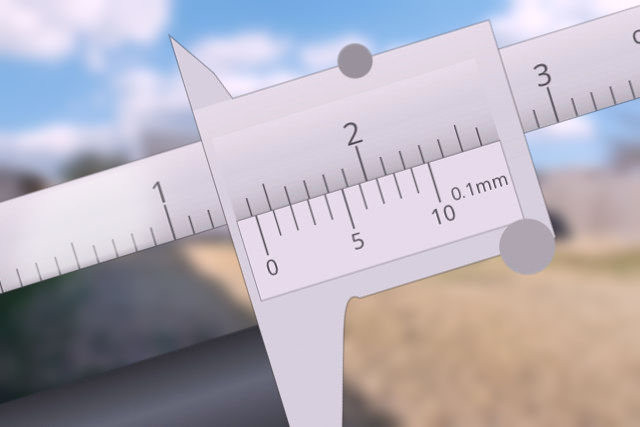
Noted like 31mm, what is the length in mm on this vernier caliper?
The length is 14.2mm
